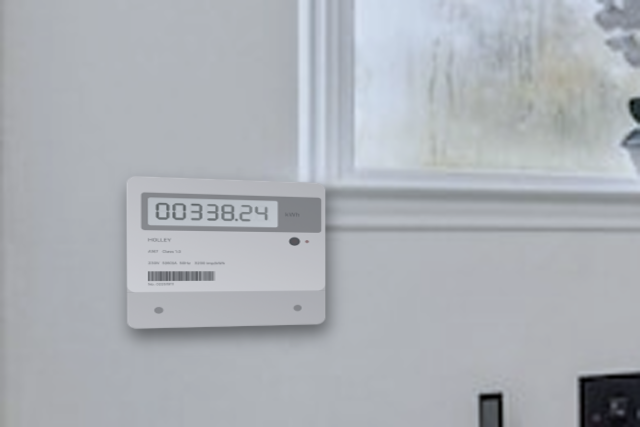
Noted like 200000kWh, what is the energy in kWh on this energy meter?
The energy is 338.24kWh
